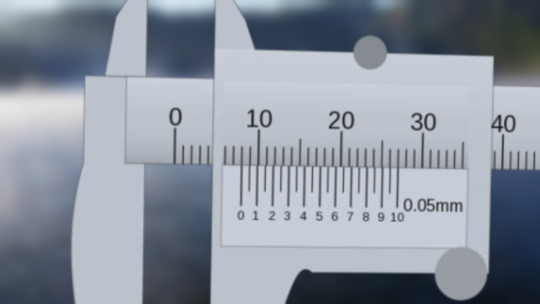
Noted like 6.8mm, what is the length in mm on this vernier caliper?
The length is 8.0mm
